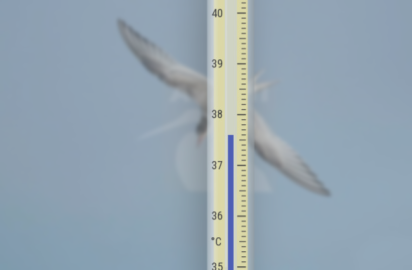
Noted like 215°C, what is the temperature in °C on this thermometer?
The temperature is 37.6°C
